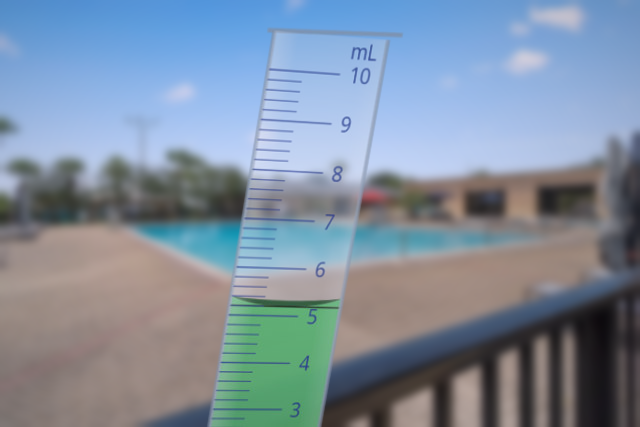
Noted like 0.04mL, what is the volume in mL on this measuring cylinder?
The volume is 5.2mL
